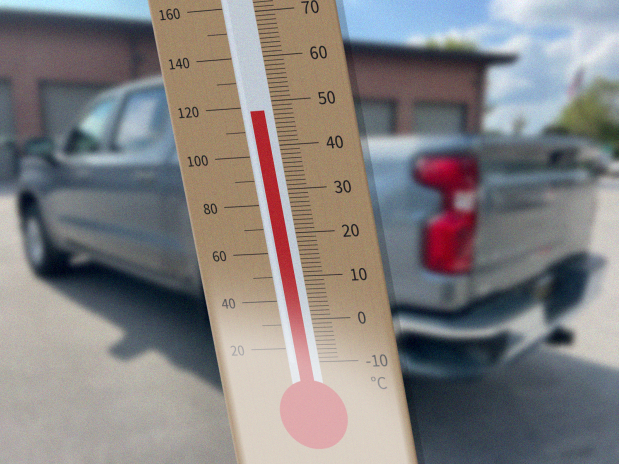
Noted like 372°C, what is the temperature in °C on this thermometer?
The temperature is 48°C
